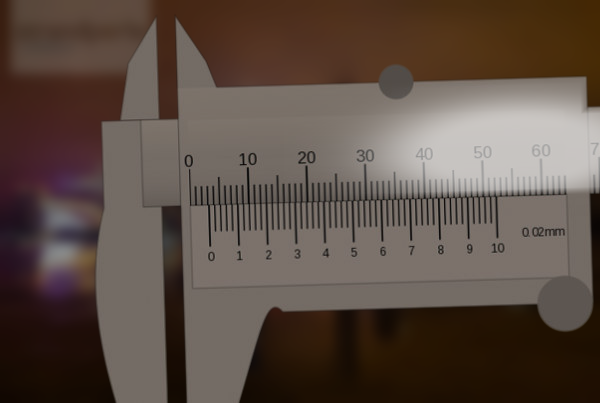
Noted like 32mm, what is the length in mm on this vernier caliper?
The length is 3.2mm
